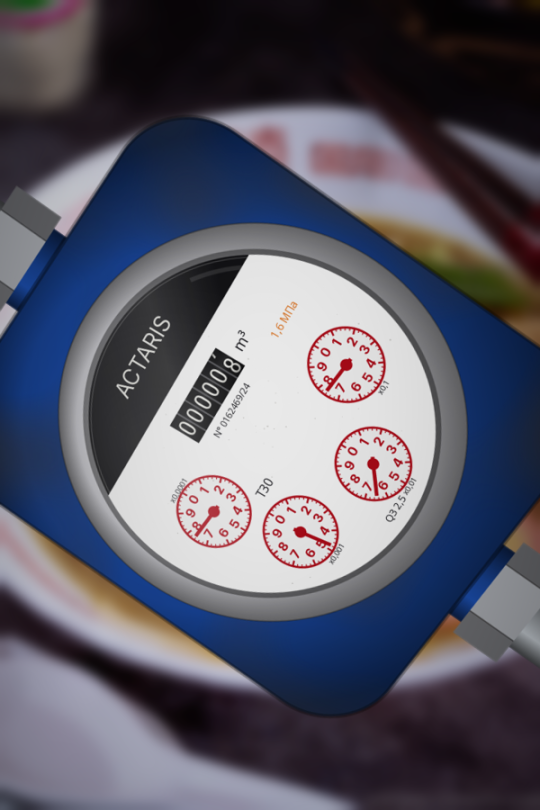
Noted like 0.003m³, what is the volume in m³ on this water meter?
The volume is 7.7647m³
